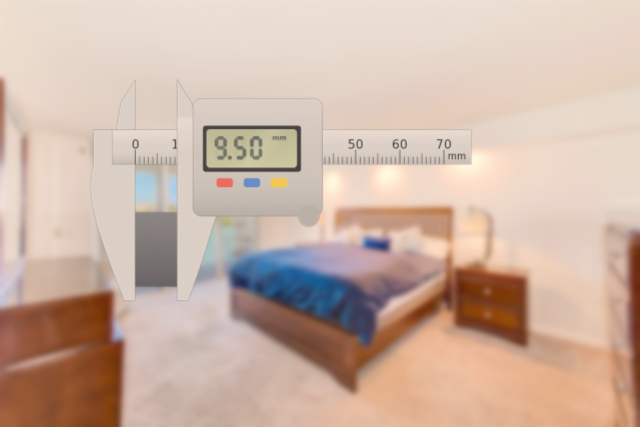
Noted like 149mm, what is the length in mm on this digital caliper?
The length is 9.50mm
